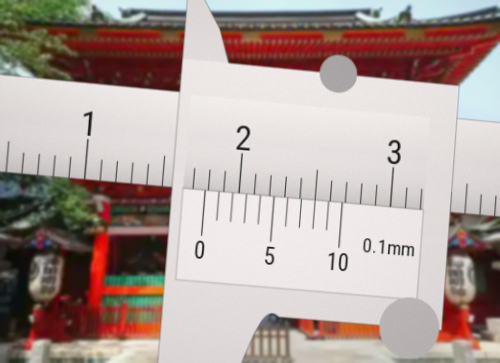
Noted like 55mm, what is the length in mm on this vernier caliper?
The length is 17.8mm
